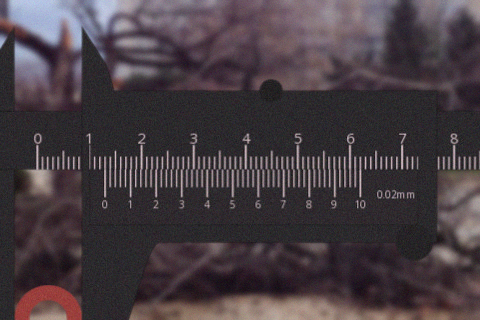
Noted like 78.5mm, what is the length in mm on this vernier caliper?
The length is 13.0mm
